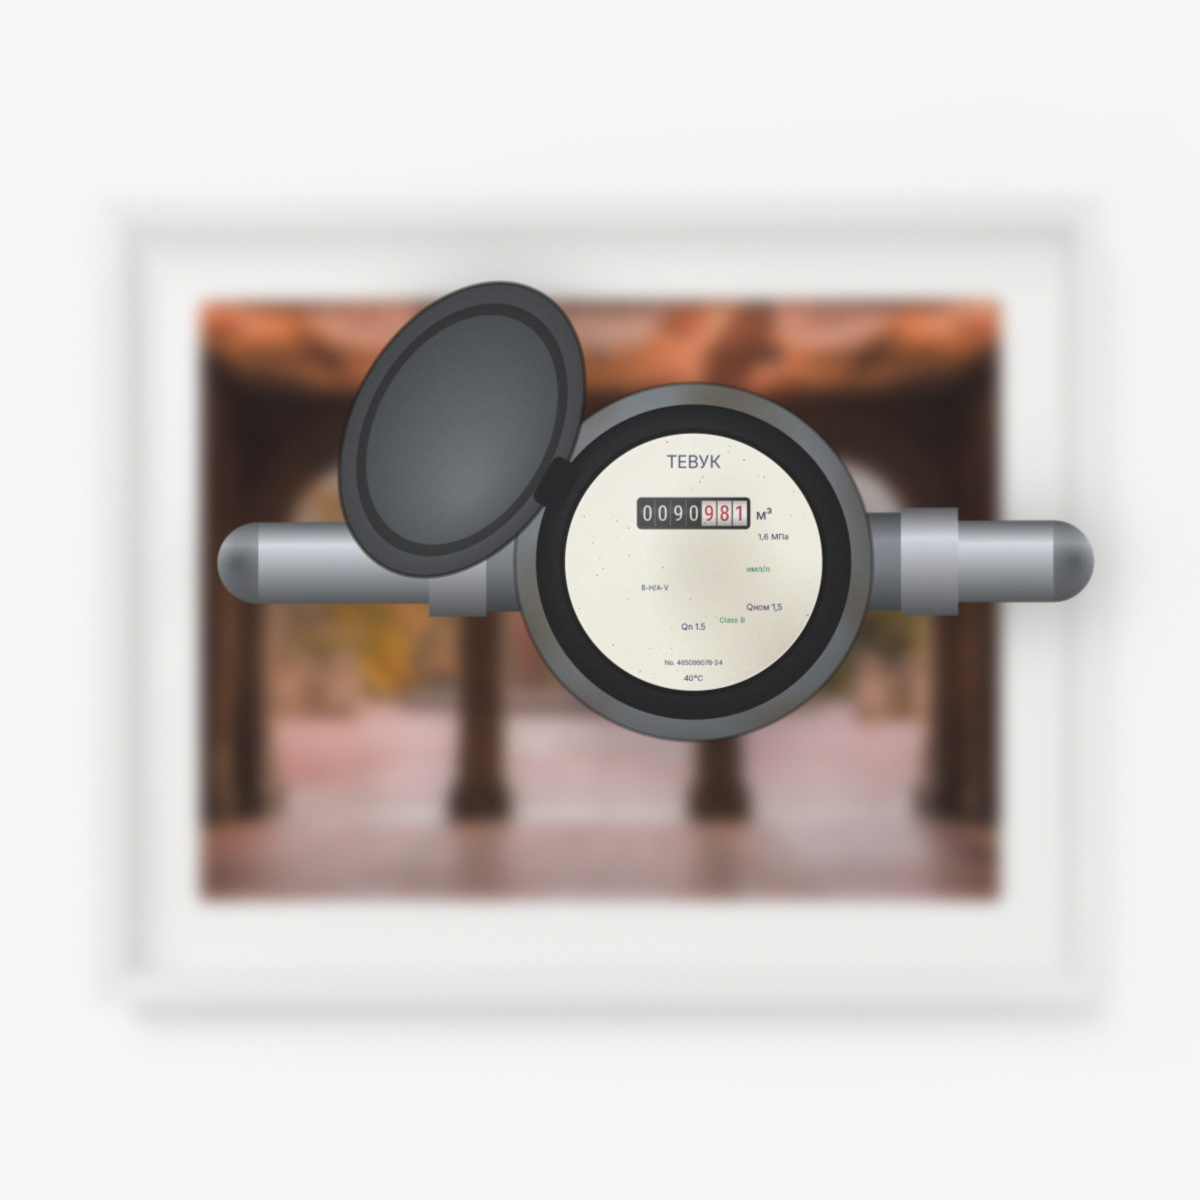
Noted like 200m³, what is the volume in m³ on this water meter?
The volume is 90.981m³
